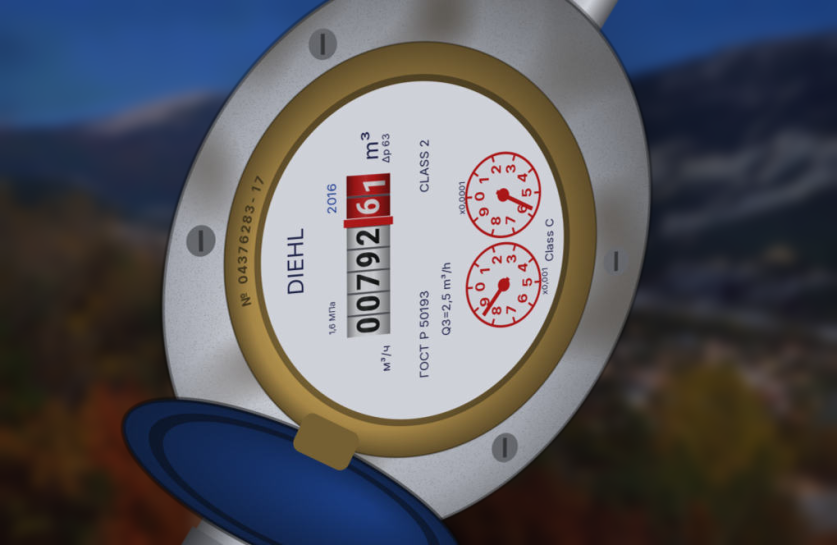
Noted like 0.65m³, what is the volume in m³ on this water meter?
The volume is 792.6085m³
